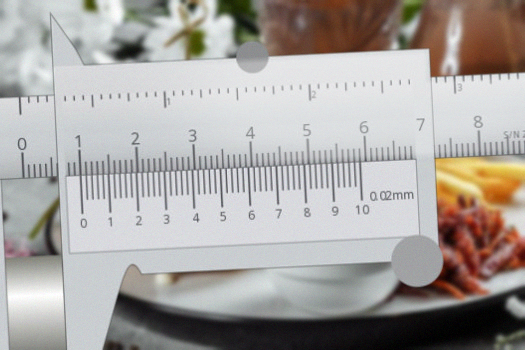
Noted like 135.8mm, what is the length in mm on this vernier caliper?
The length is 10.0mm
